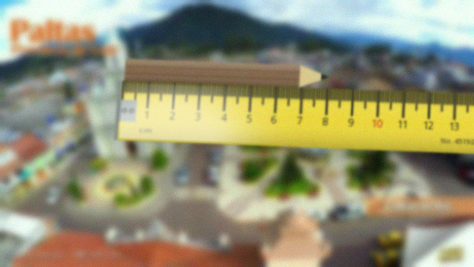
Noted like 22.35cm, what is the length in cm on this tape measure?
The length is 8cm
